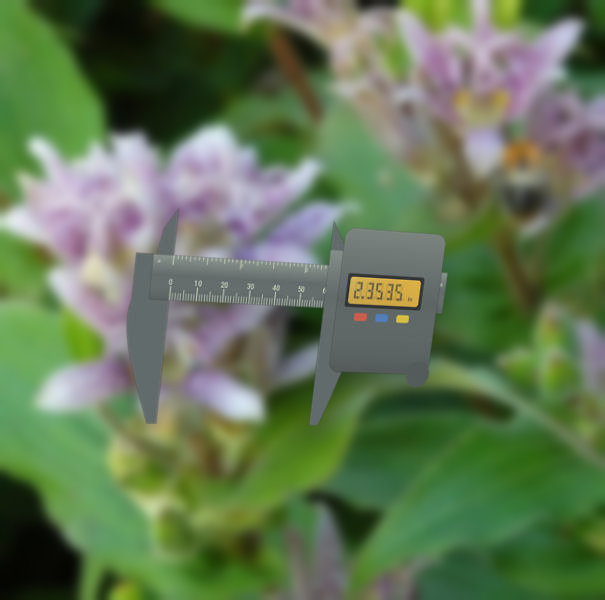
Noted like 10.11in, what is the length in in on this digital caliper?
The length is 2.3535in
